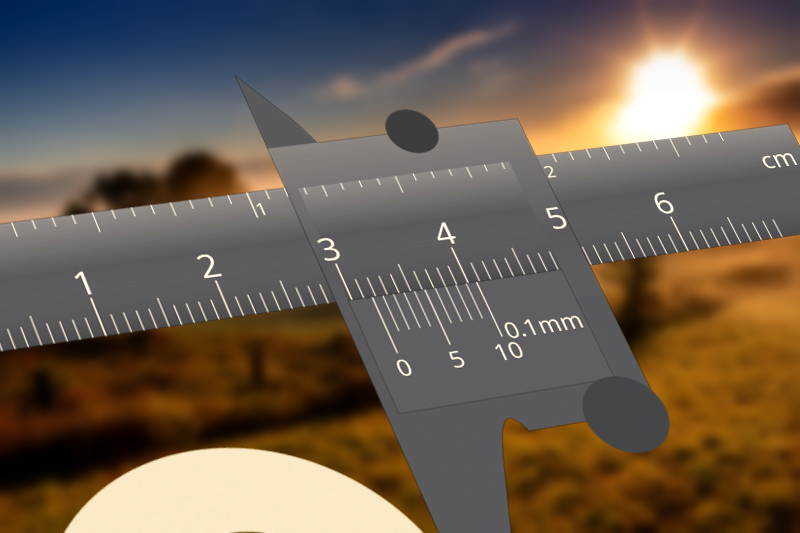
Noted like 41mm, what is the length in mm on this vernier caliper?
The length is 31.7mm
